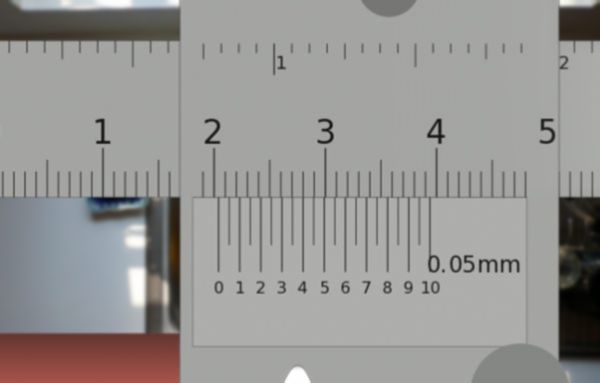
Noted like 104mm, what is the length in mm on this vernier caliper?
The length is 20.4mm
